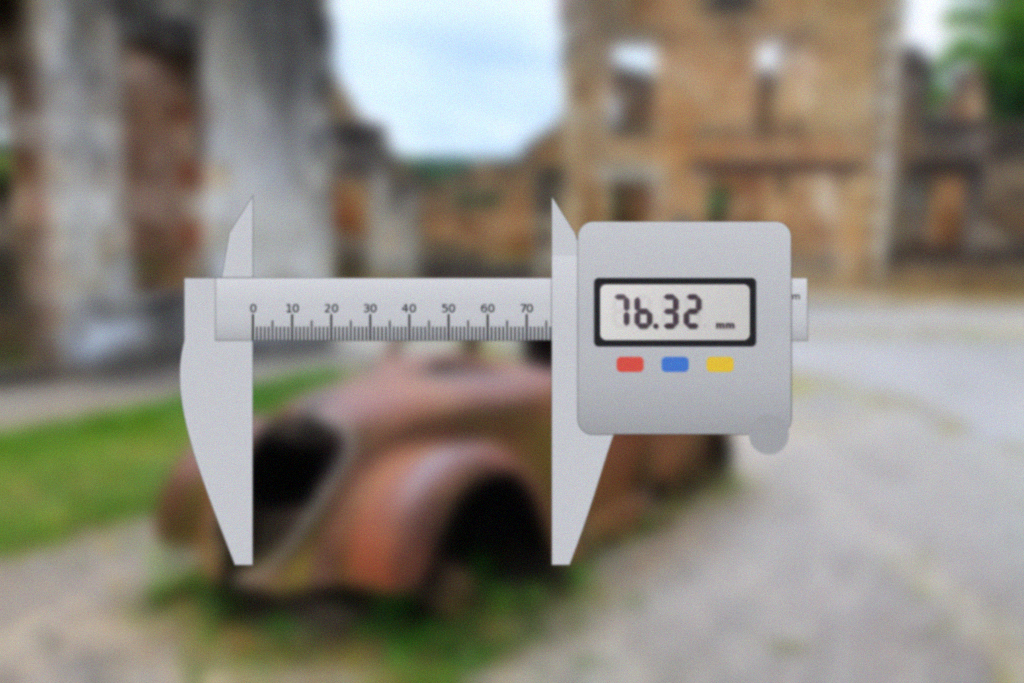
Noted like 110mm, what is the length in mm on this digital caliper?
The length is 76.32mm
